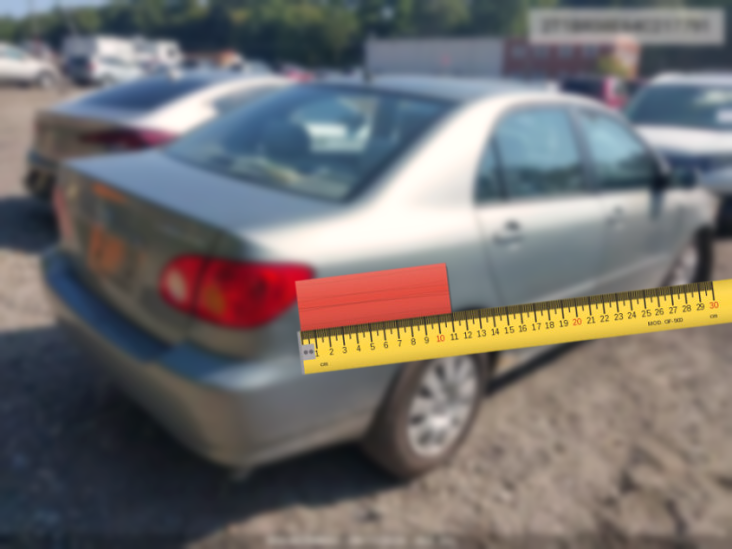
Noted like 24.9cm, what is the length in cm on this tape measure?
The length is 11cm
